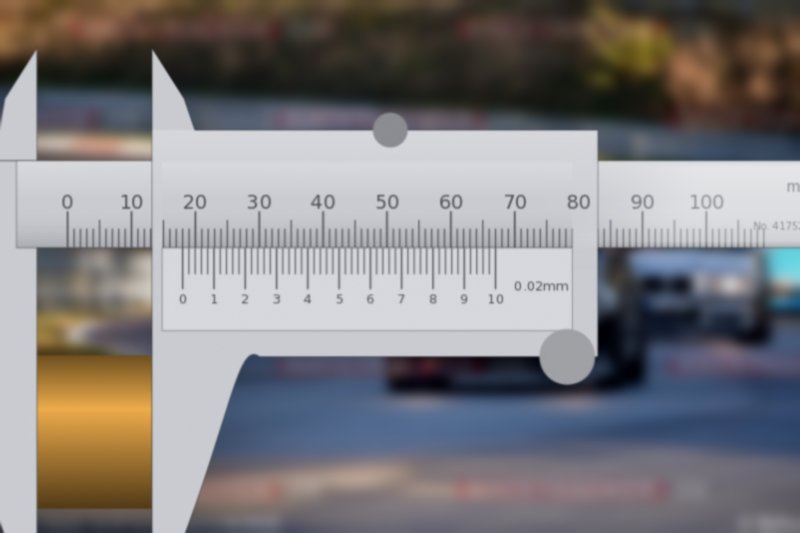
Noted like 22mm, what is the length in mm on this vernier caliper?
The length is 18.0mm
